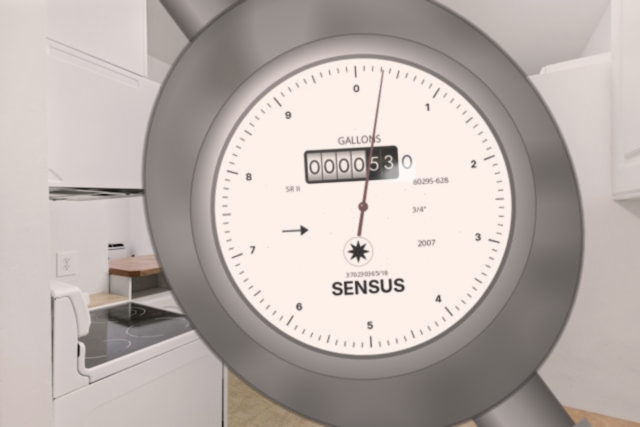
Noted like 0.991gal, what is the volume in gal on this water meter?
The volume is 530.3gal
